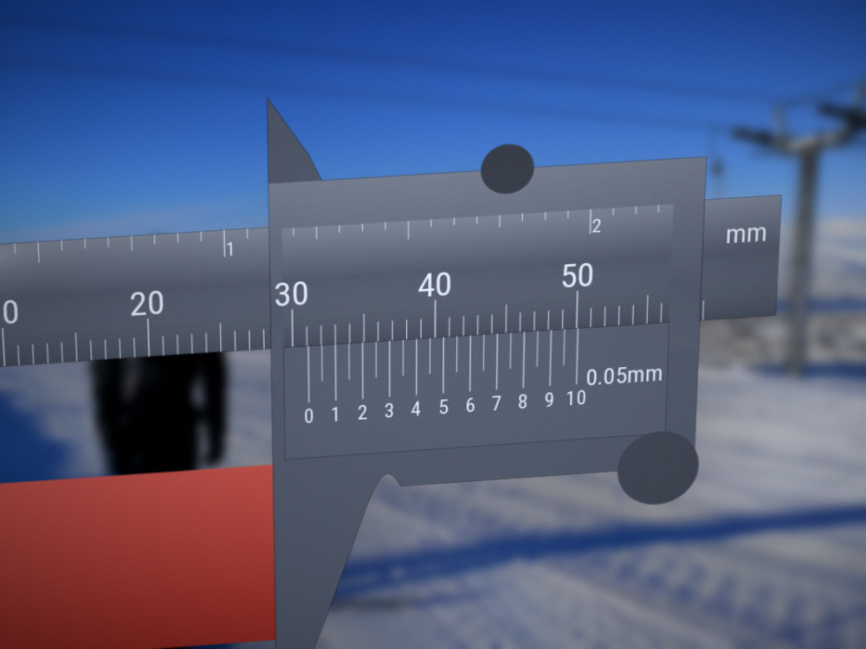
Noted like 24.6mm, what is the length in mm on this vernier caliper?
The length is 31.1mm
